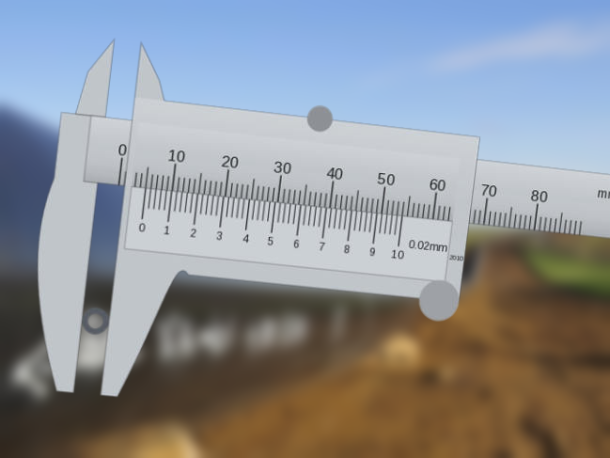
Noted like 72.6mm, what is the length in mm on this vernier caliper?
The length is 5.0mm
